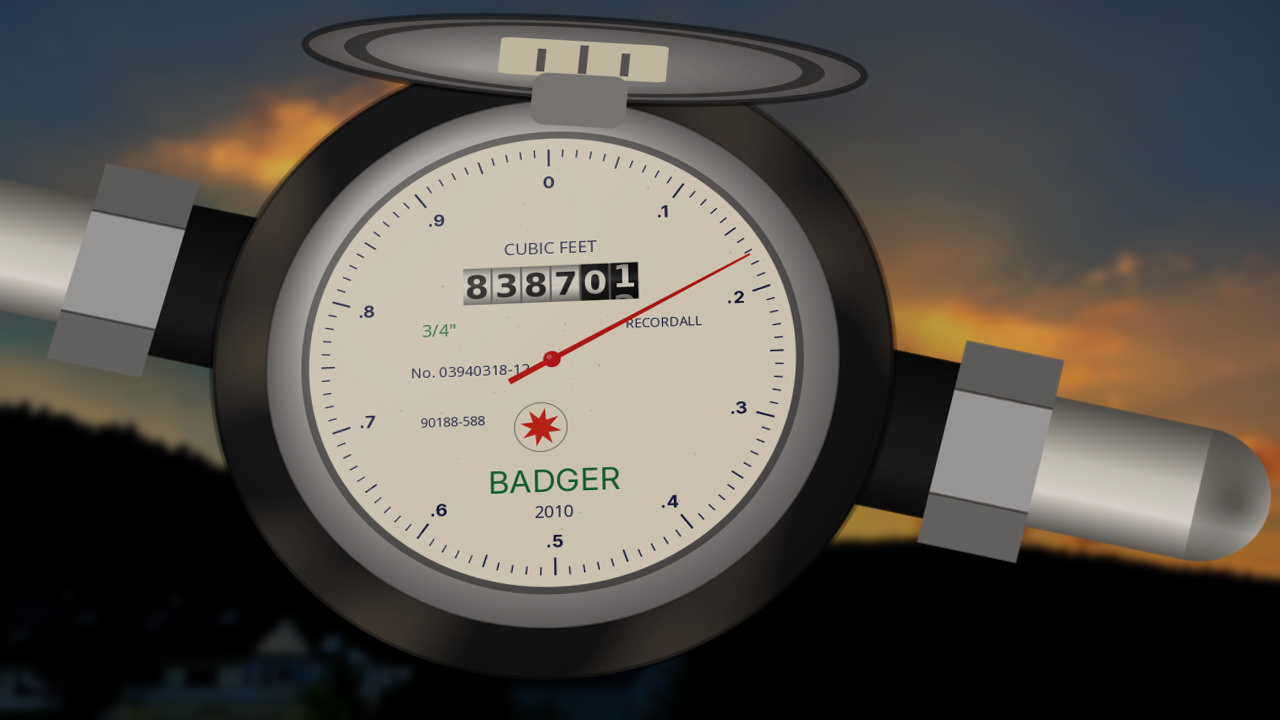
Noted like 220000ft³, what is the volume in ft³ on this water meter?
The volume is 838701.17ft³
